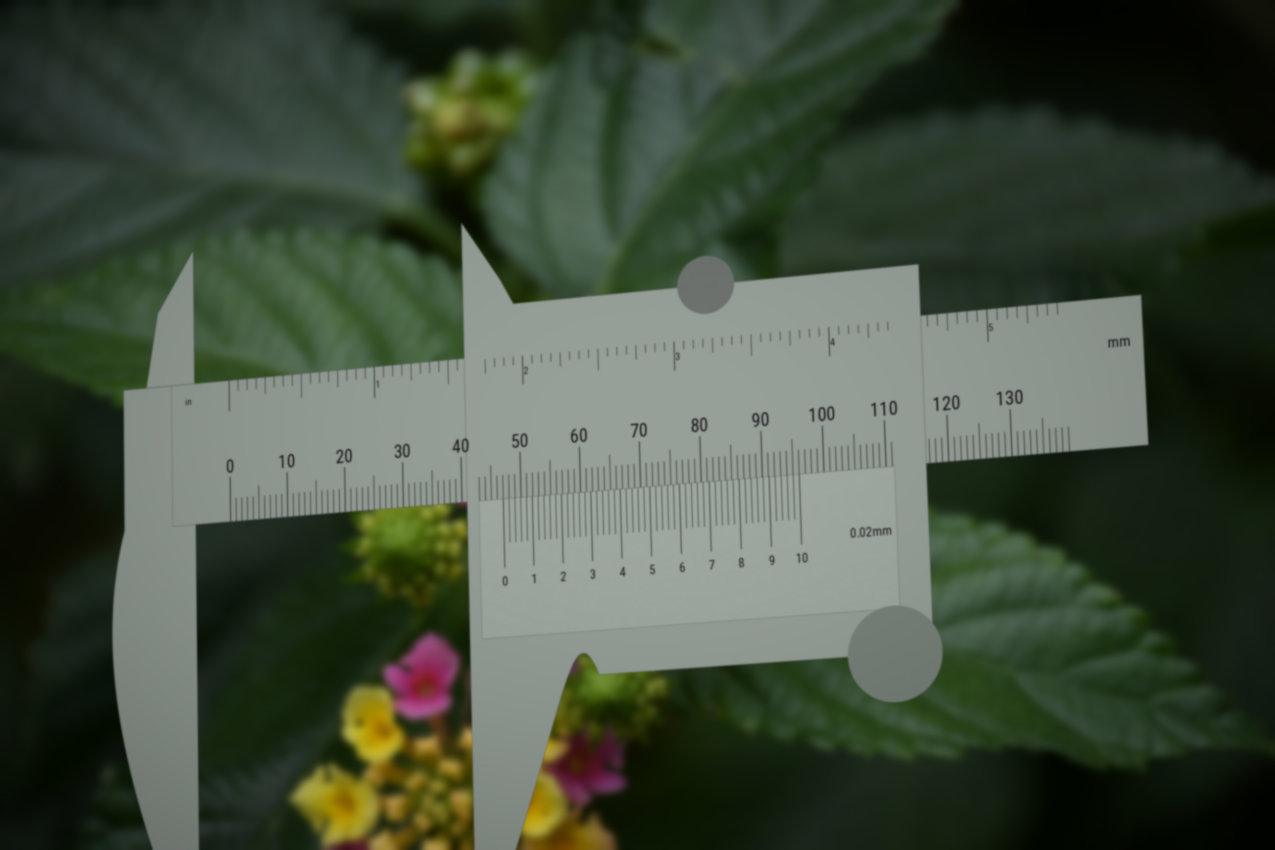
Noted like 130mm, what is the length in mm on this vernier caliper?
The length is 47.0mm
